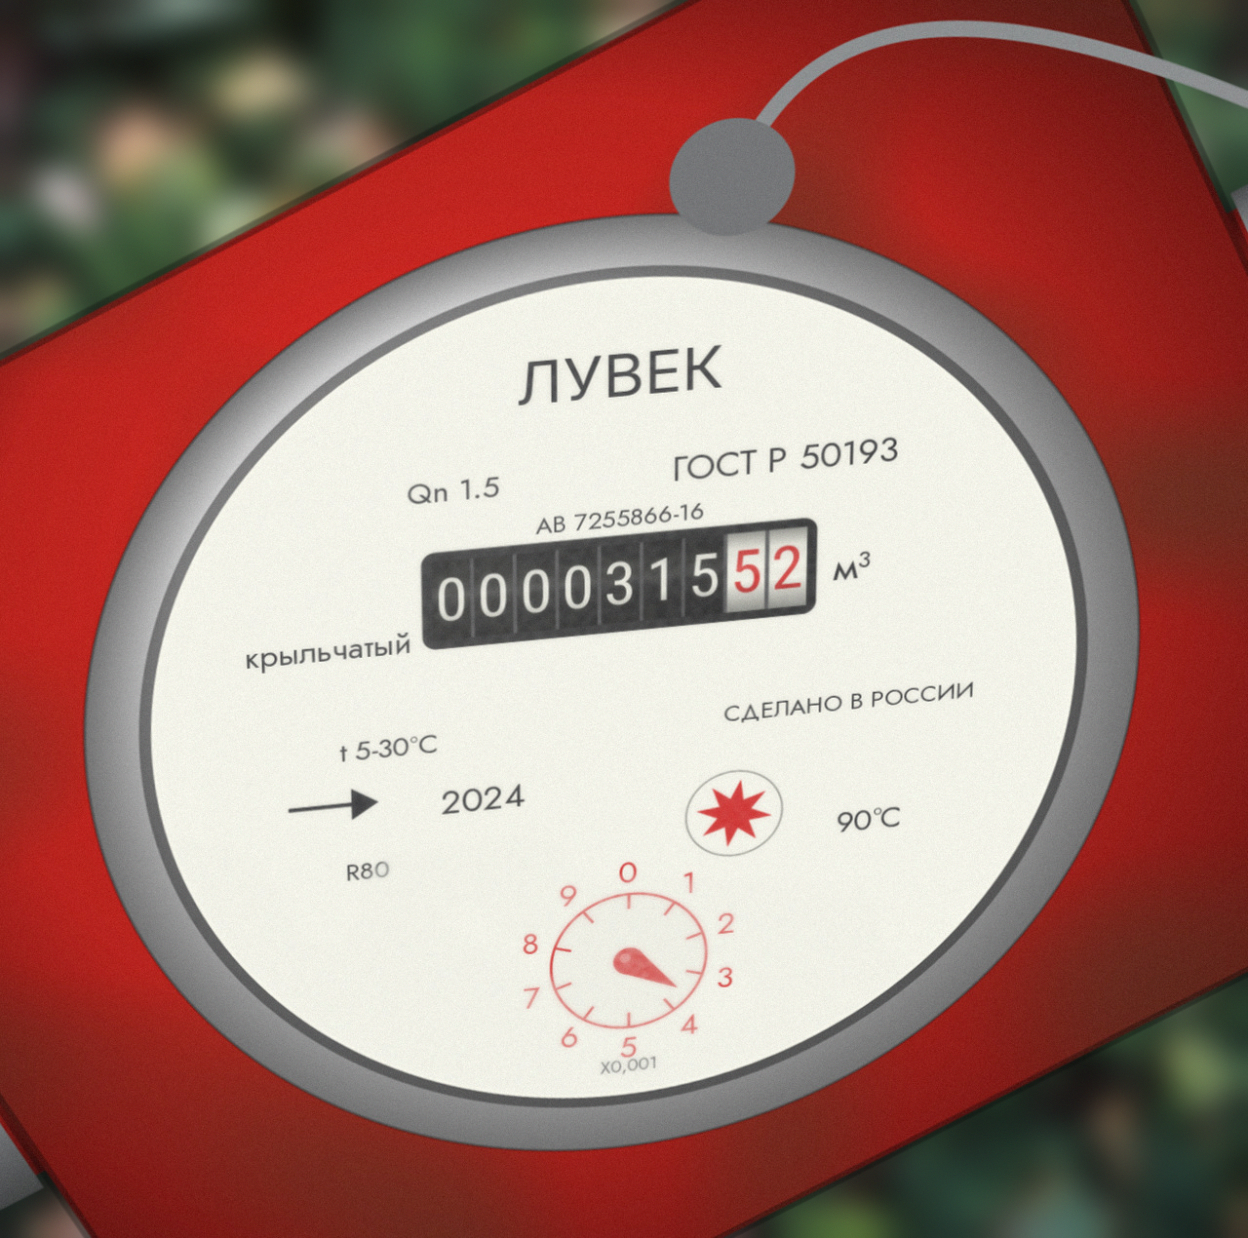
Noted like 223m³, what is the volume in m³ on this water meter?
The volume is 315.523m³
